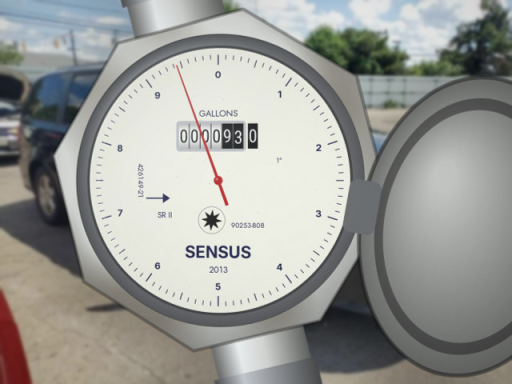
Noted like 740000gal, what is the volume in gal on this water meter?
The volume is 929.4gal
